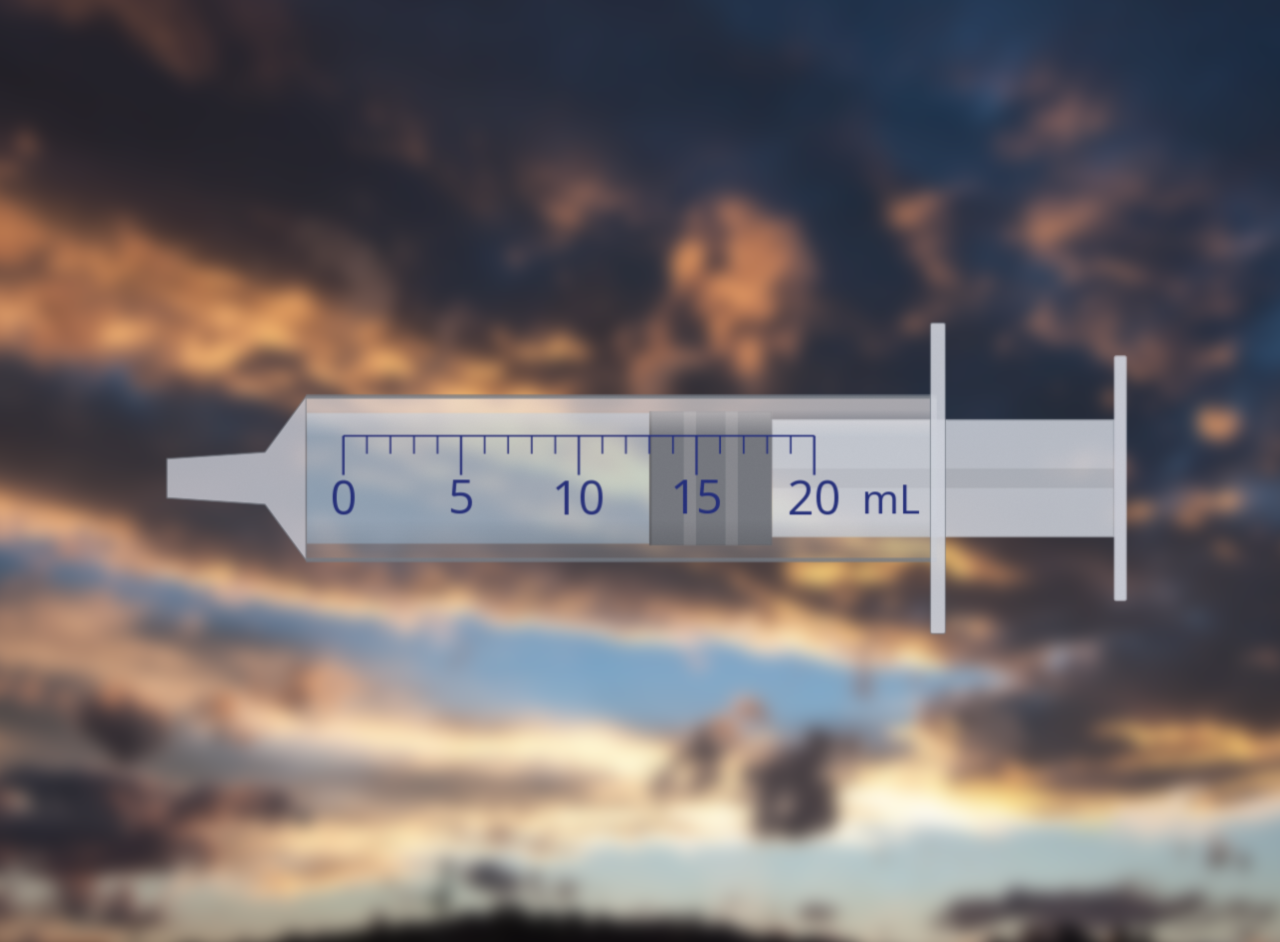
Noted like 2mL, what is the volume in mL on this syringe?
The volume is 13mL
